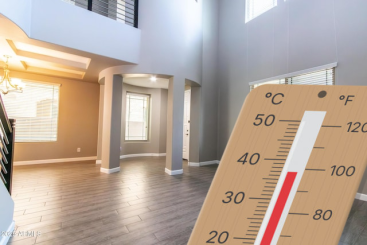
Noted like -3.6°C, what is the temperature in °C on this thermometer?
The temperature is 37°C
